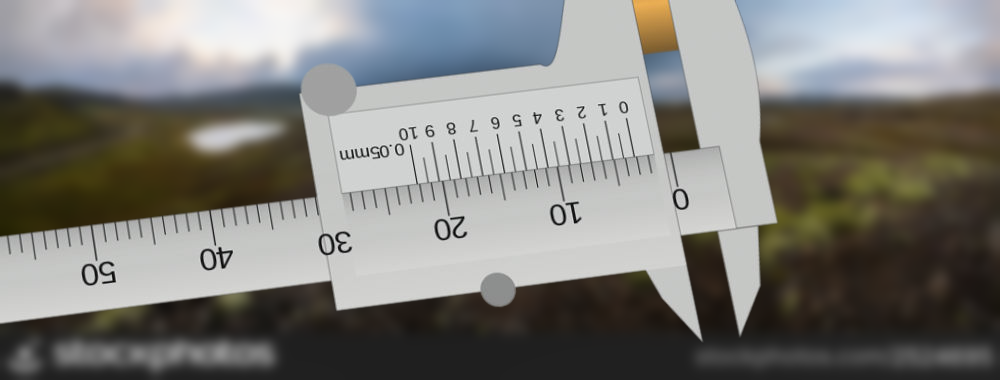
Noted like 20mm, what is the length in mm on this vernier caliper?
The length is 3.2mm
